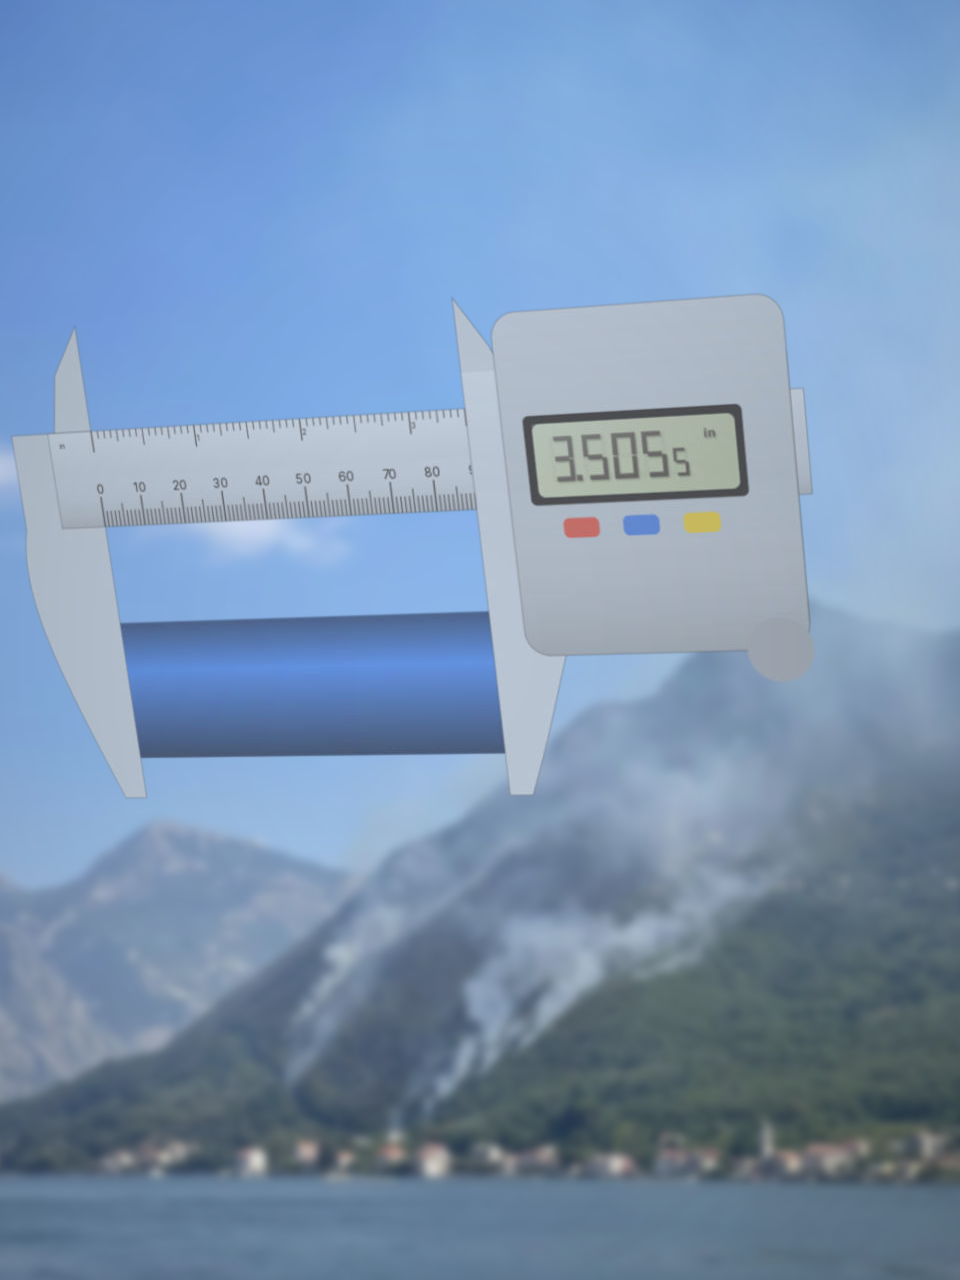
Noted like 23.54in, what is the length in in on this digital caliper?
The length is 3.5055in
